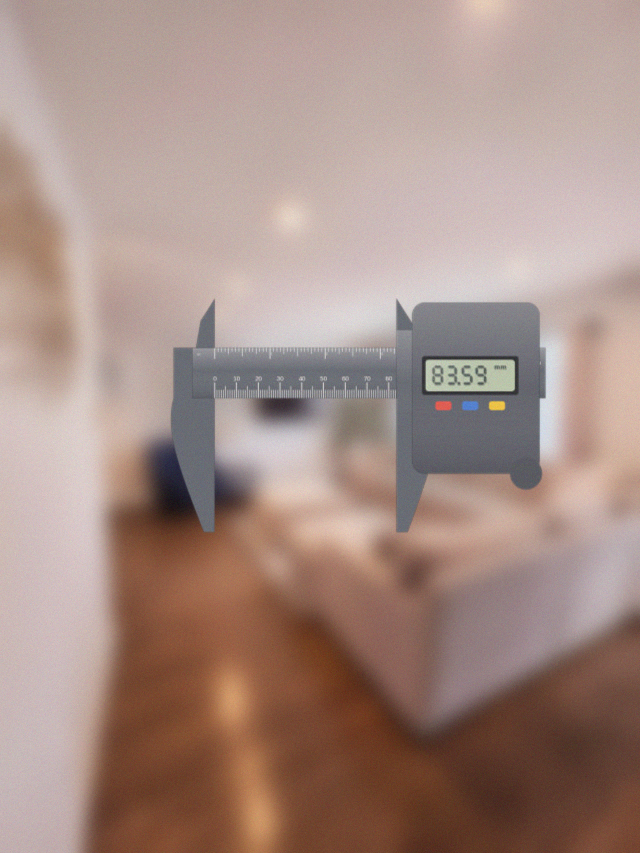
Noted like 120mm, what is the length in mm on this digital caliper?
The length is 83.59mm
